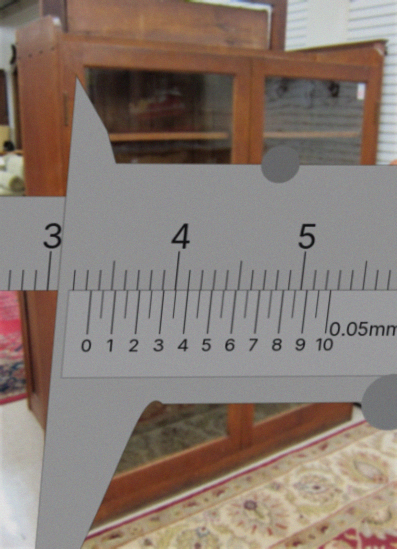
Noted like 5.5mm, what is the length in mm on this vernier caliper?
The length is 33.4mm
